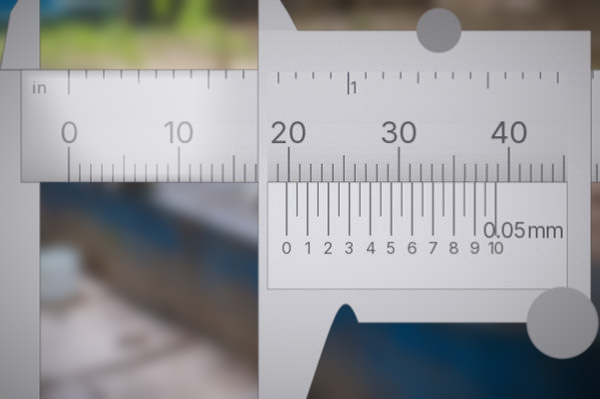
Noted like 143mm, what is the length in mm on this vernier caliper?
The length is 19.8mm
